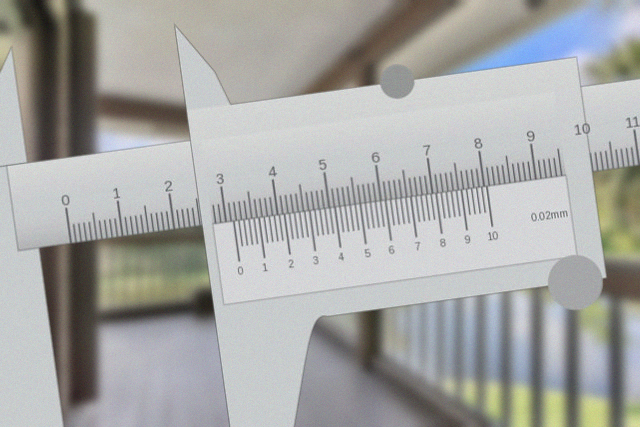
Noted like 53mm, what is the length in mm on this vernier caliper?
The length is 31.5mm
